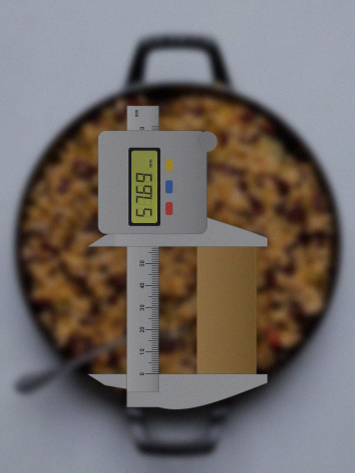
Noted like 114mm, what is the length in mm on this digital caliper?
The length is 57.69mm
